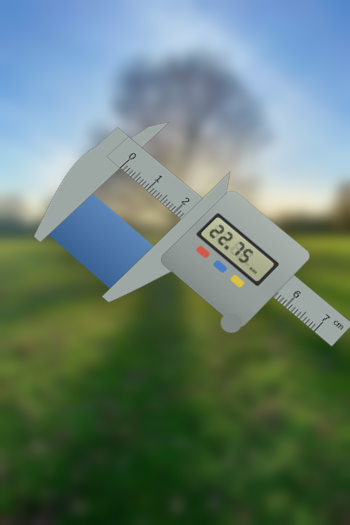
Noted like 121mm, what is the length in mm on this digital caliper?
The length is 22.75mm
